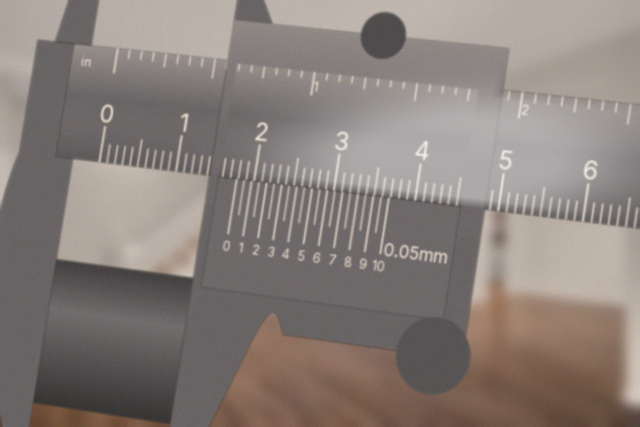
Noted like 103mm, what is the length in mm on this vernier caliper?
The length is 17.8mm
